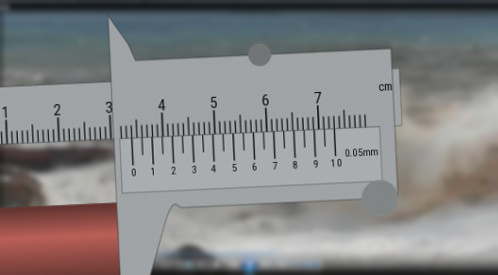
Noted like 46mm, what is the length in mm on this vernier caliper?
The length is 34.0mm
